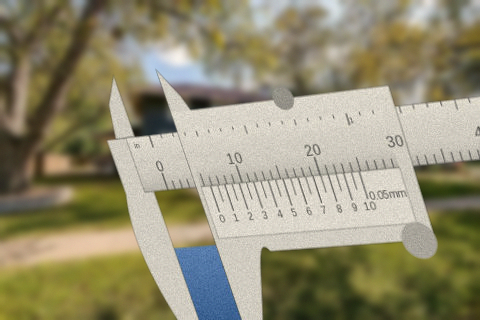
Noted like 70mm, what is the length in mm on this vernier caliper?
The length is 5.8mm
